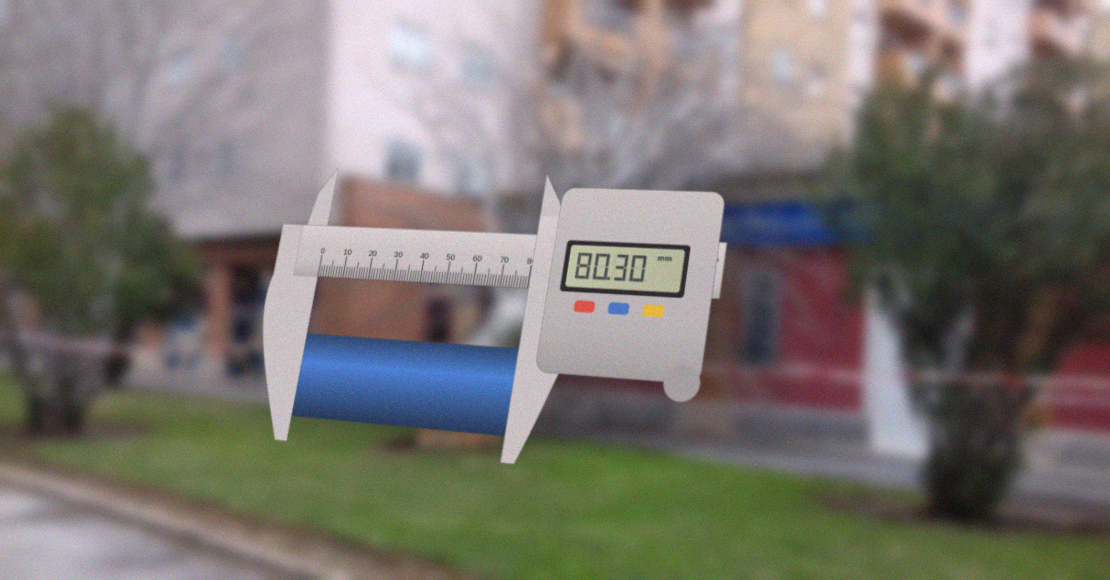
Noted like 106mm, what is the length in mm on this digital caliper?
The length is 80.30mm
